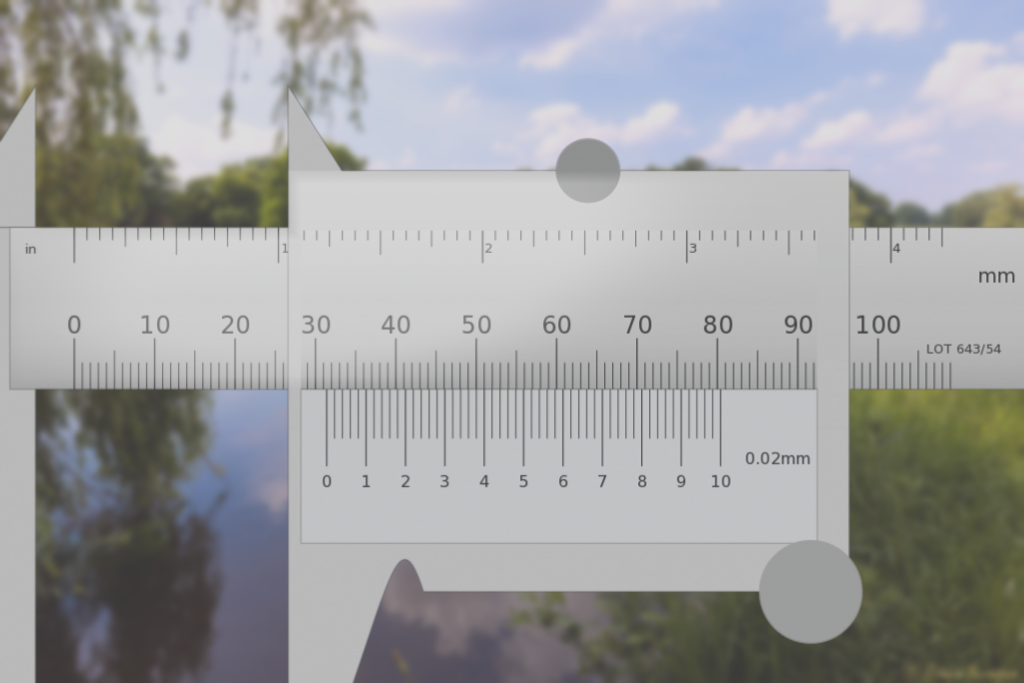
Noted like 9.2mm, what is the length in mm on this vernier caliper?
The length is 31.4mm
